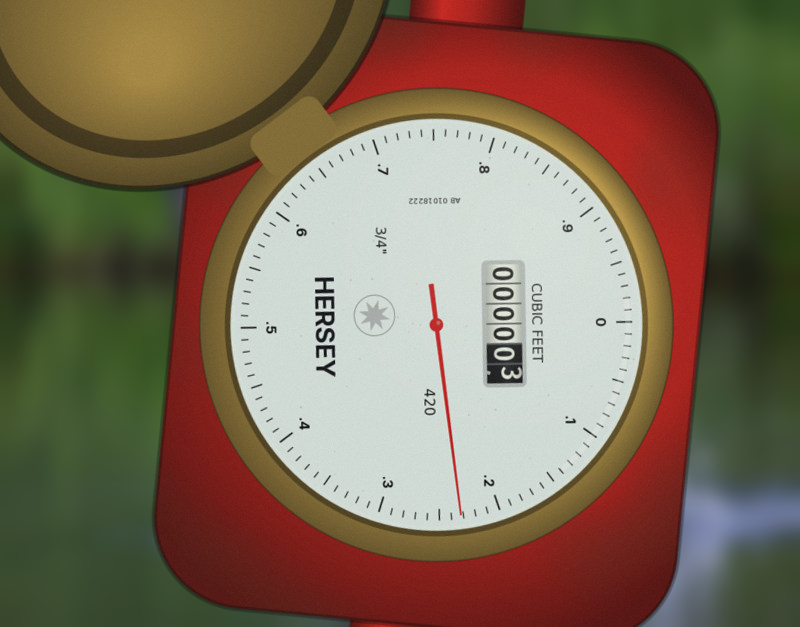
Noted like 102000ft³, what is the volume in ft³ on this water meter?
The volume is 3.23ft³
